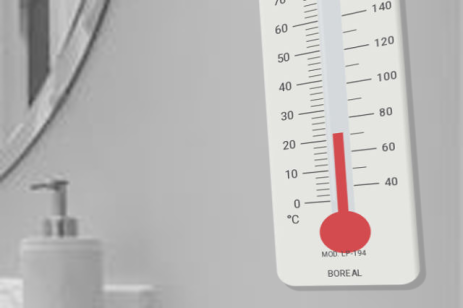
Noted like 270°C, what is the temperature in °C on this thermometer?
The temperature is 22°C
